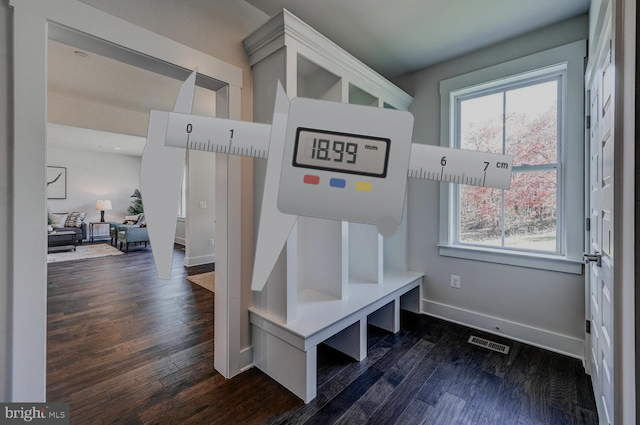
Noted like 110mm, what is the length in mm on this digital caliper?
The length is 18.99mm
